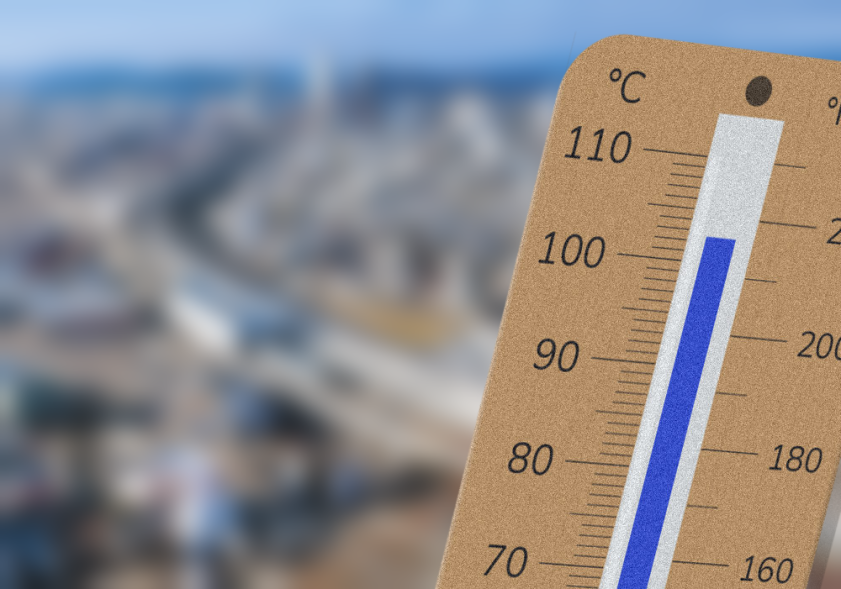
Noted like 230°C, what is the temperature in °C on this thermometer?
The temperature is 102.5°C
